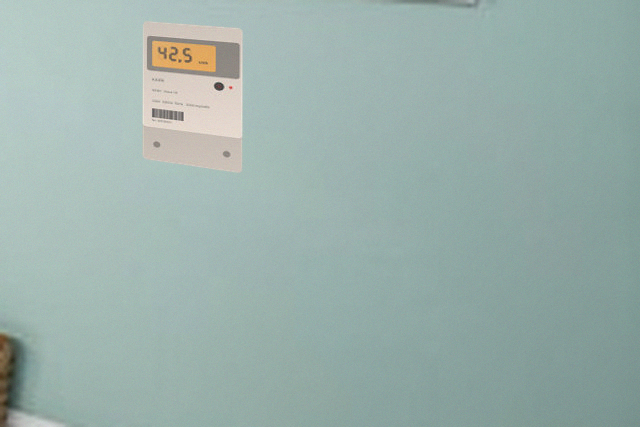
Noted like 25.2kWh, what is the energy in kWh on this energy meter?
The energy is 42.5kWh
